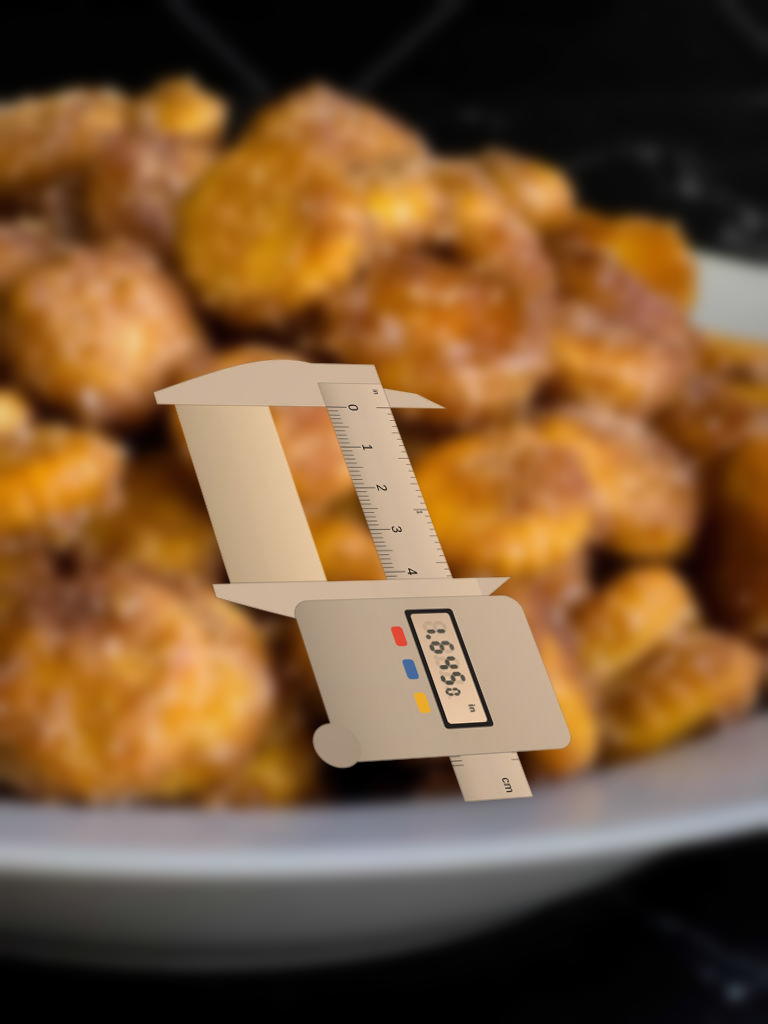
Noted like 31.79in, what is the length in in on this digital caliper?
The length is 1.6450in
